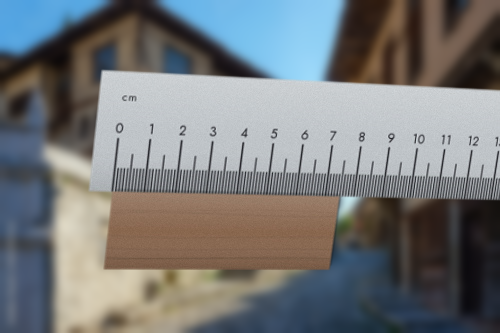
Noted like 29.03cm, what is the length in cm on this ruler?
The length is 7.5cm
